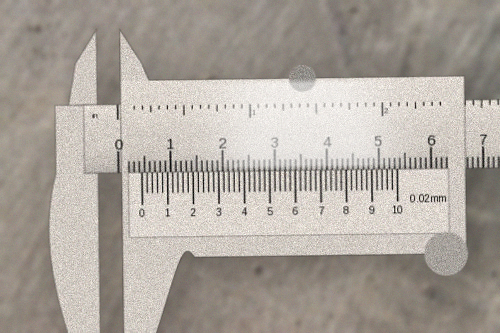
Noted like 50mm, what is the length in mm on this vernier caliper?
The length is 4.5mm
